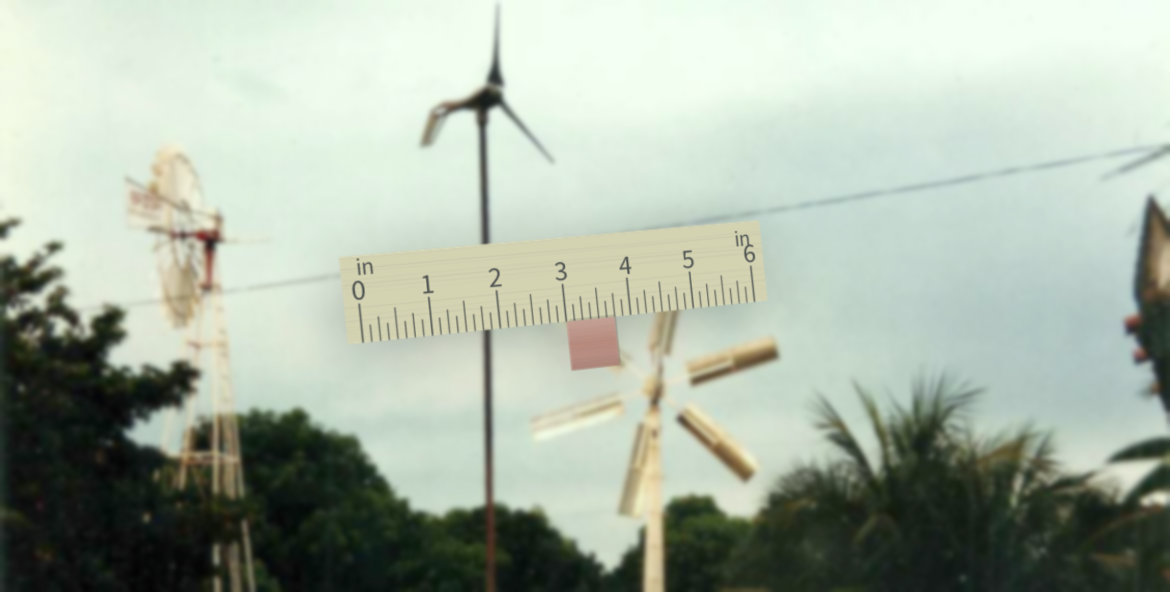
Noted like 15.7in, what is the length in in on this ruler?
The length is 0.75in
